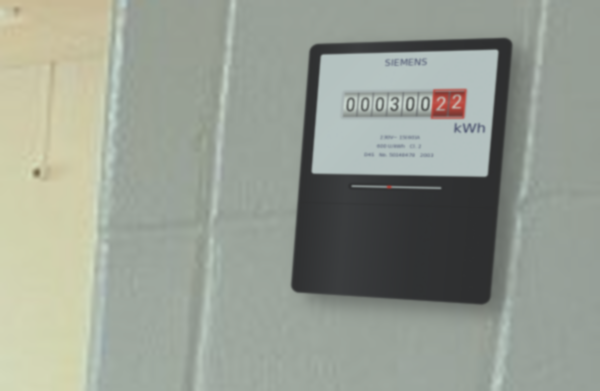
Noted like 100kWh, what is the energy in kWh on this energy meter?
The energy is 300.22kWh
